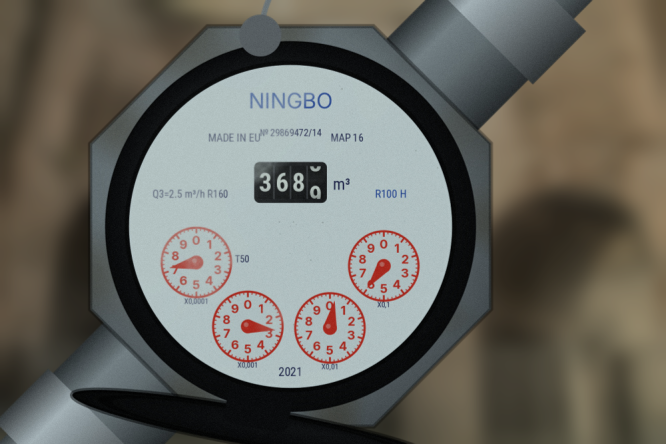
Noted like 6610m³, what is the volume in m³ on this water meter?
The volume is 3688.6027m³
